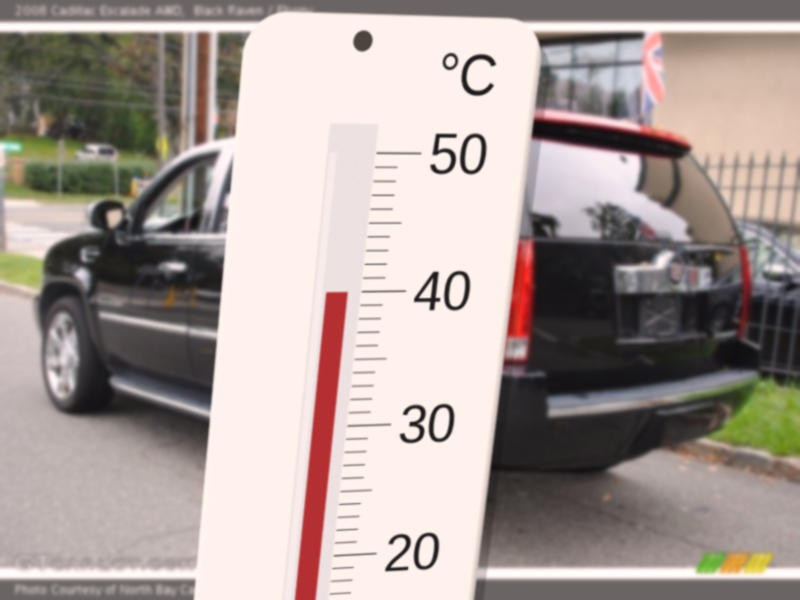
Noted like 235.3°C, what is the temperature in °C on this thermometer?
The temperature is 40°C
